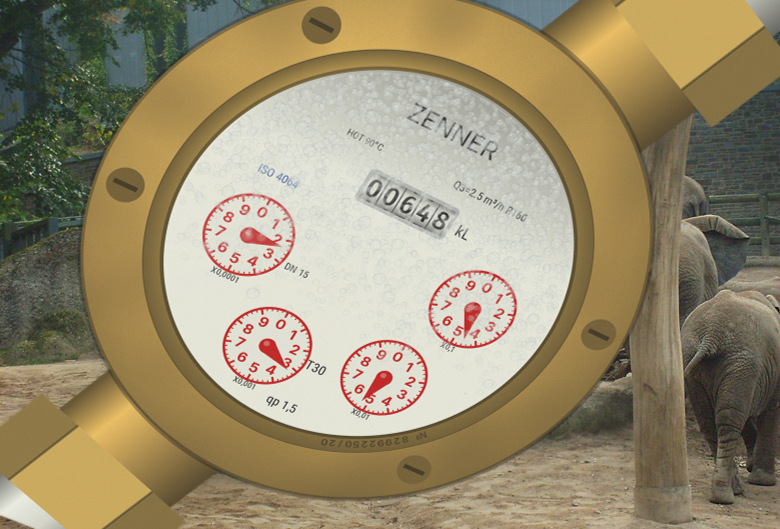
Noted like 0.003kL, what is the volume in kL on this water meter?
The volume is 648.4532kL
